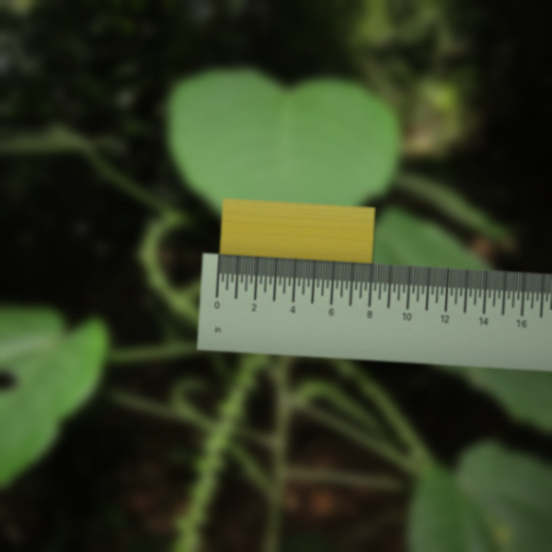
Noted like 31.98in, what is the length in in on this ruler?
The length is 8in
